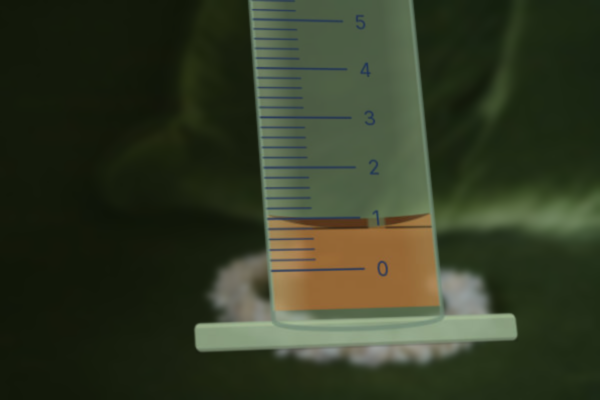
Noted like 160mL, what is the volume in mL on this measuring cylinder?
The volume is 0.8mL
